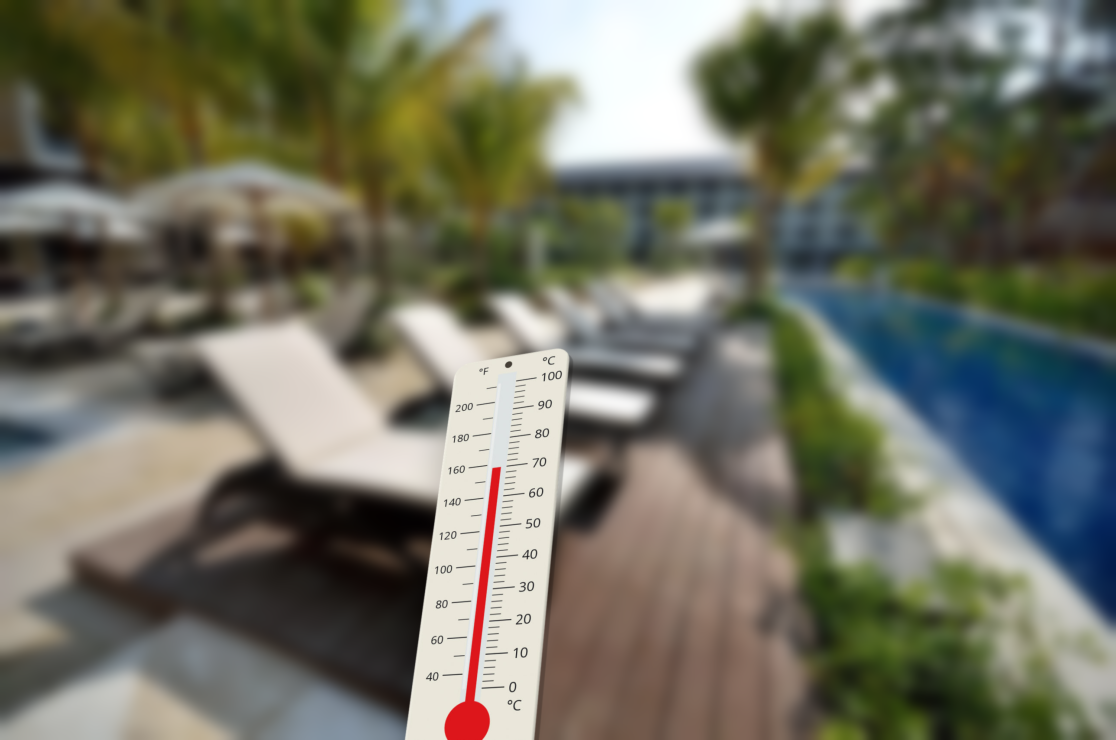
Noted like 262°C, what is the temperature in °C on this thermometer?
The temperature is 70°C
